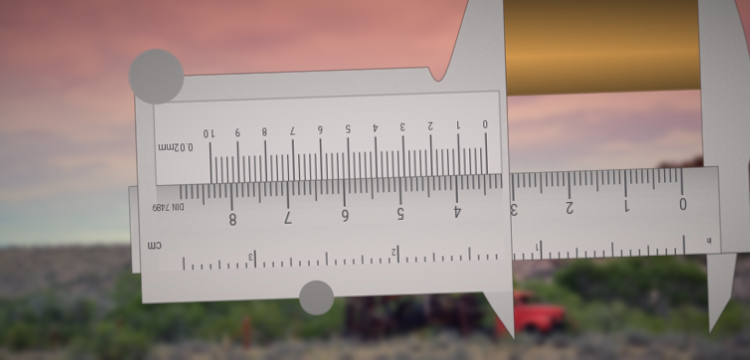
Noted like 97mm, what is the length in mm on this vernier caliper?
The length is 34.5mm
